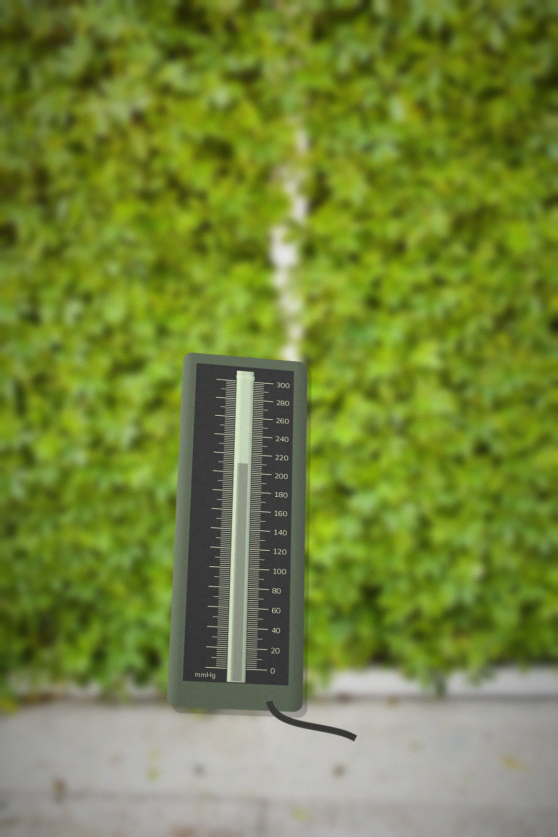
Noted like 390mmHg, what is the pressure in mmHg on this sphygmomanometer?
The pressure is 210mmHg
